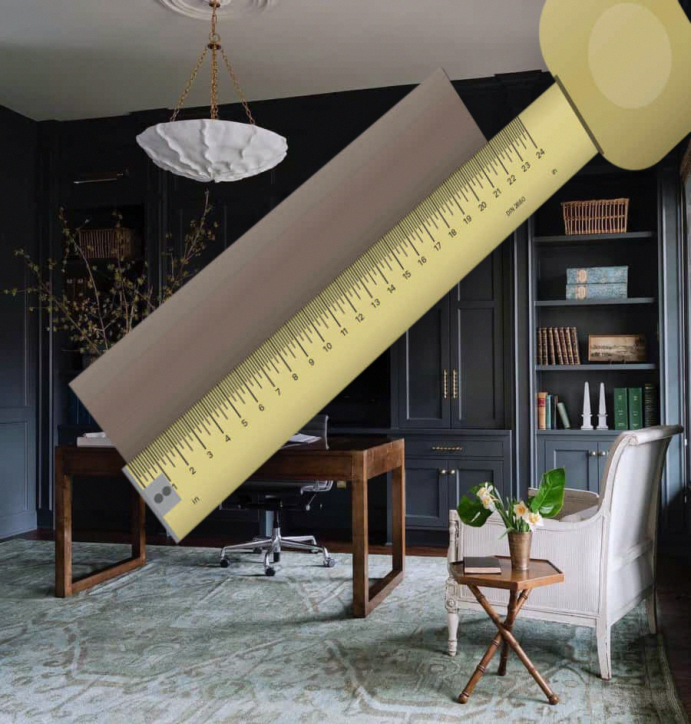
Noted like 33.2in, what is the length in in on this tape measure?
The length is 22in
